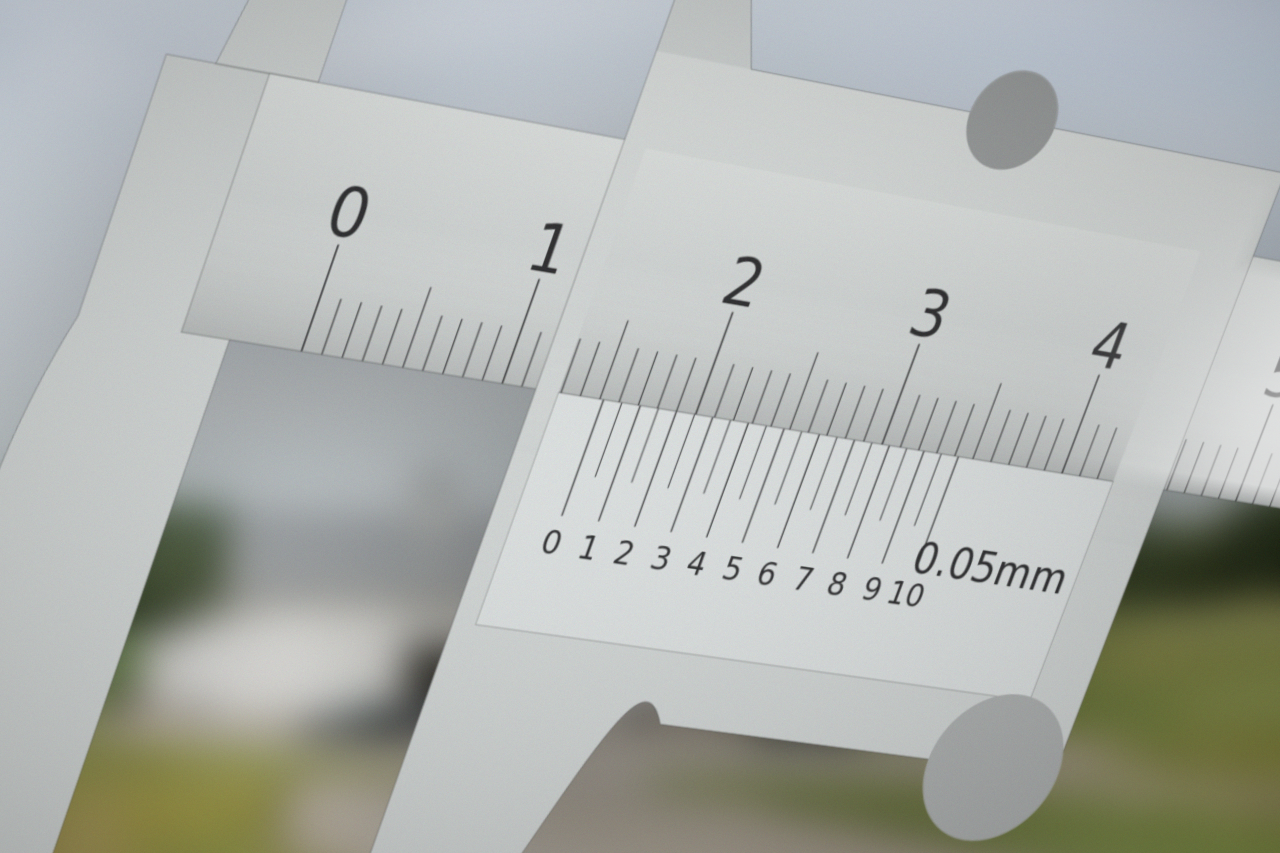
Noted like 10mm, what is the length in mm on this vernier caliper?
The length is 15.2mm
